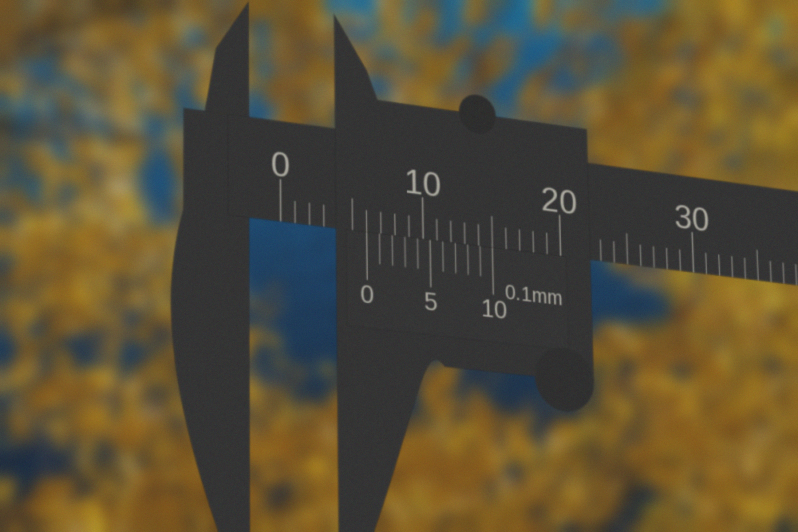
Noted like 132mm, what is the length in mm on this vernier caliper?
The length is 6.0mm
